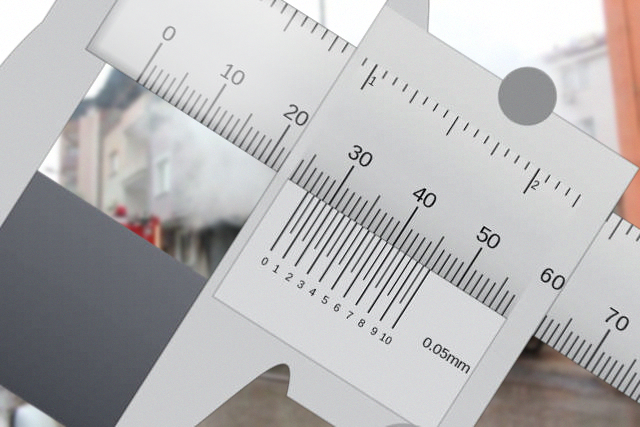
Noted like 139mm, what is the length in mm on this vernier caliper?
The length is 26.8mm
